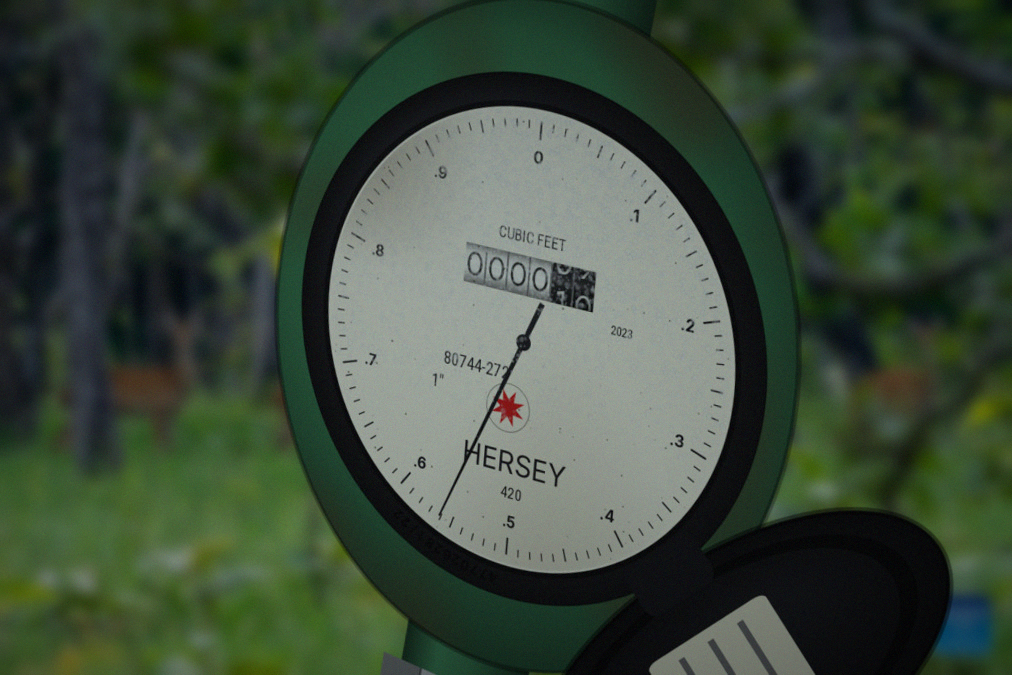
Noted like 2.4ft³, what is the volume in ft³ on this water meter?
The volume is 9.56ft³
